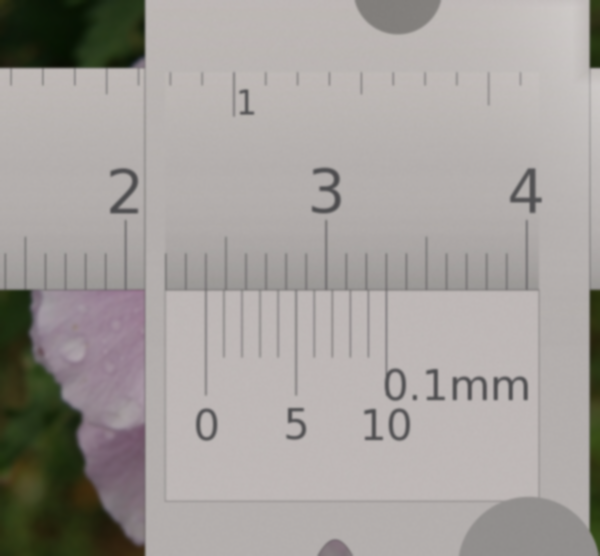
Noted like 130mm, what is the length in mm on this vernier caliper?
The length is 24.0mm
